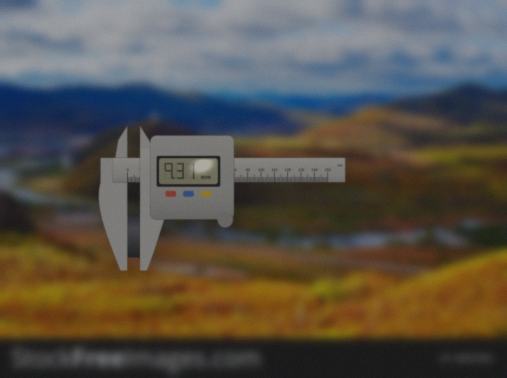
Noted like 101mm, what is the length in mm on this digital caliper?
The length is 9.31mm
